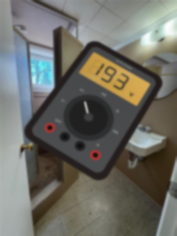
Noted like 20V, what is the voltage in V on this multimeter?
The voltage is 193V
